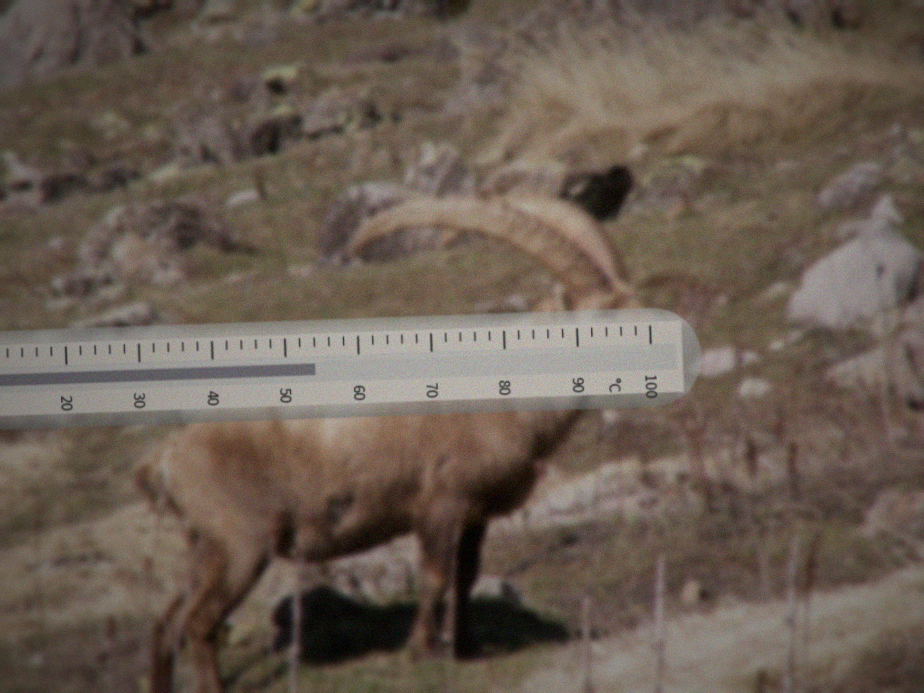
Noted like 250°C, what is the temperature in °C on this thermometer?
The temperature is 54°C
